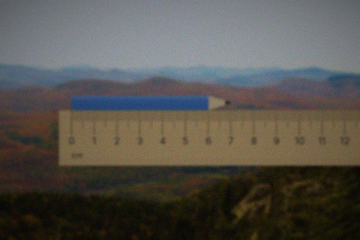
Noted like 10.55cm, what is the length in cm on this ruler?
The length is 7cm
